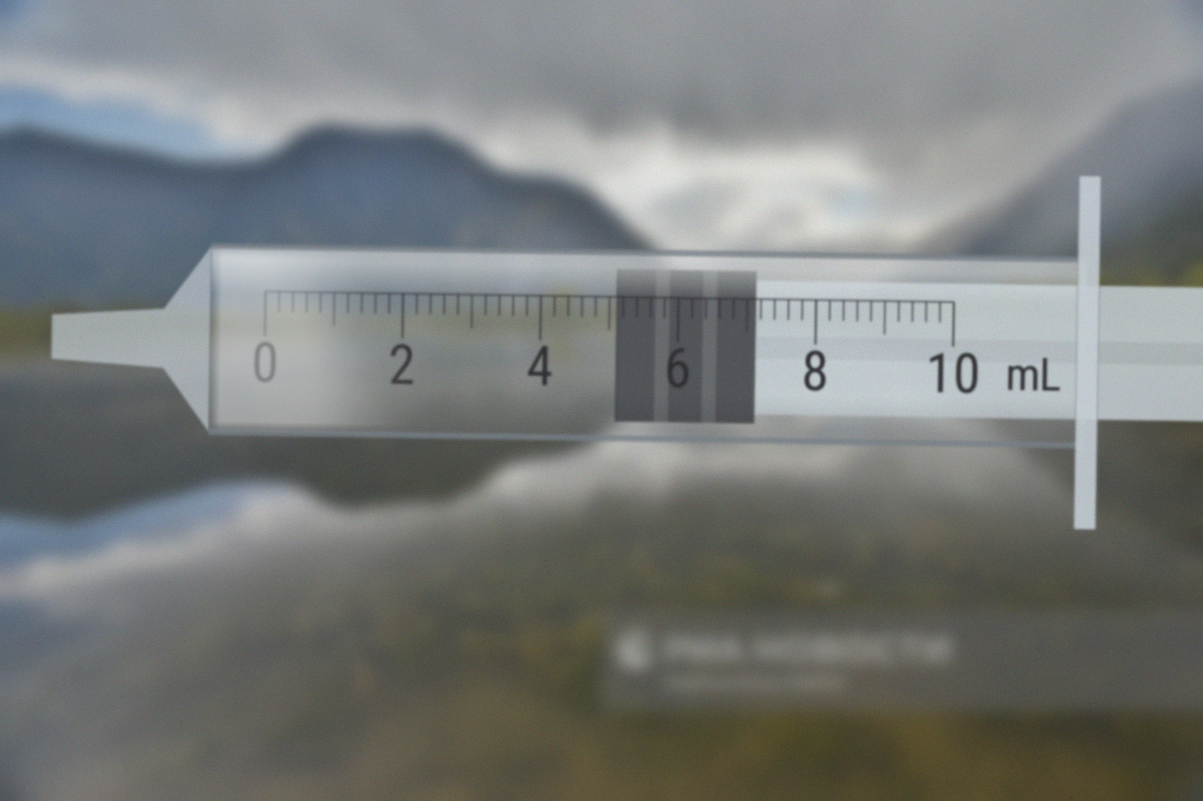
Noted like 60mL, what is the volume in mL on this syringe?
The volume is 5.1mL
